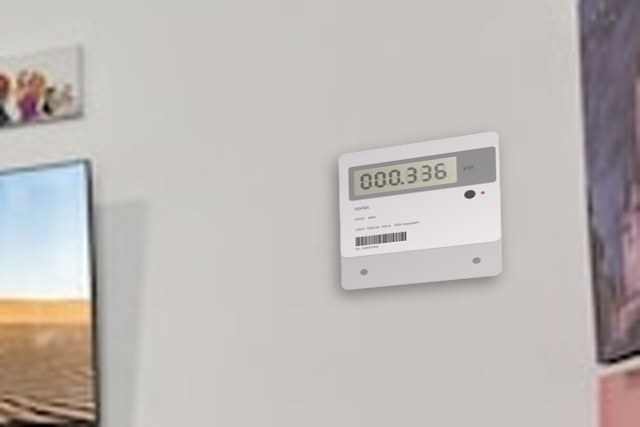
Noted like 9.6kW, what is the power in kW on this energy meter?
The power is 0.336kW
